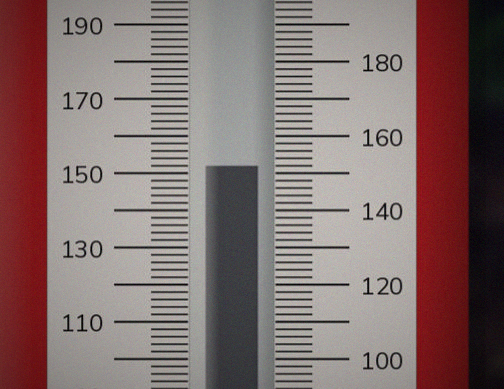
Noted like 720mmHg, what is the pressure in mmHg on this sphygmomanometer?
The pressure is 152mmHg
